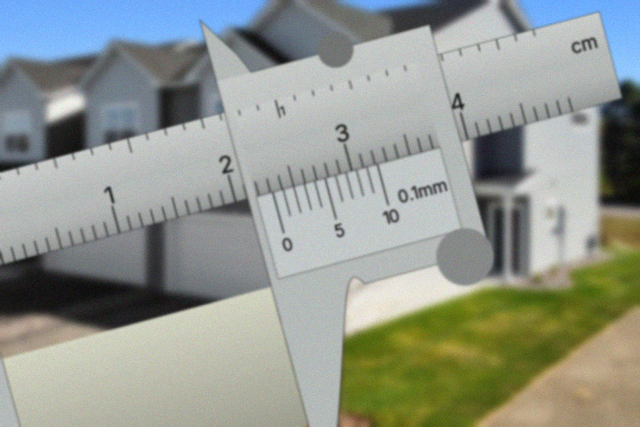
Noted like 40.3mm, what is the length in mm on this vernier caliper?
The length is 23.2mm
